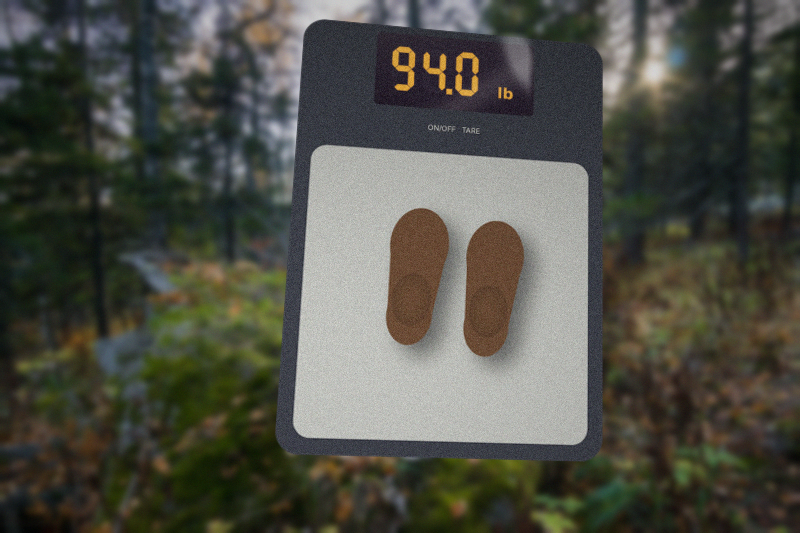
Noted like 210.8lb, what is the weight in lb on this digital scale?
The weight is 94.0lb
